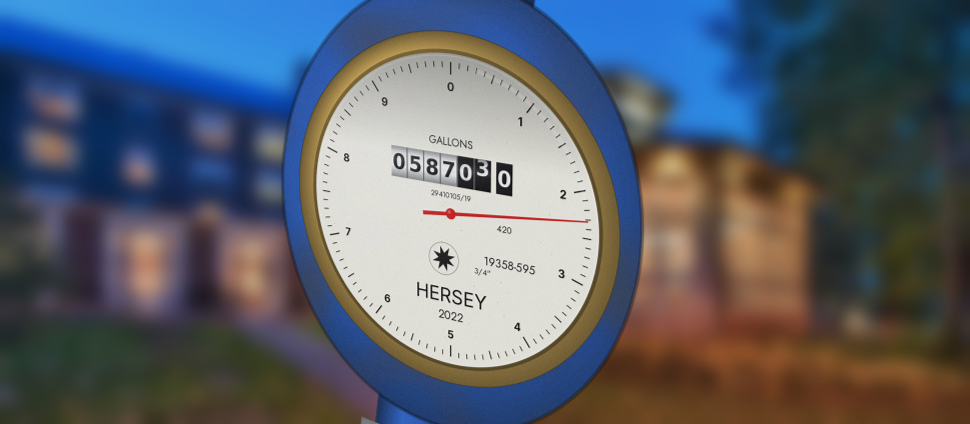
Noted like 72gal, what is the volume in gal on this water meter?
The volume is 587032.3gal
